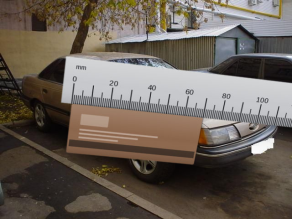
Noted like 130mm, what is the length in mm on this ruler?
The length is 70mm
